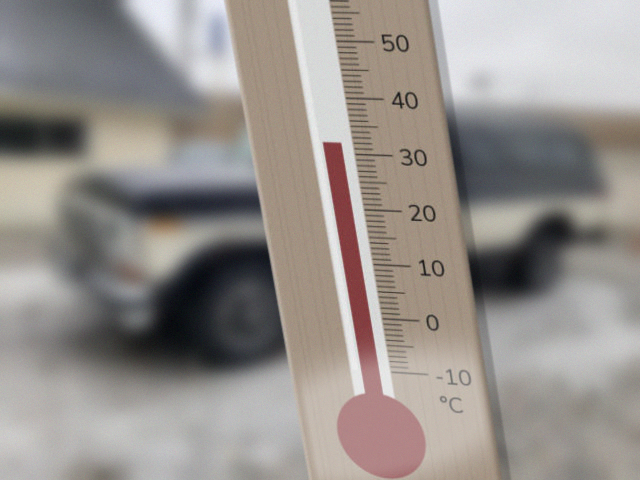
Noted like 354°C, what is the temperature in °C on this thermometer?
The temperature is 32°C
